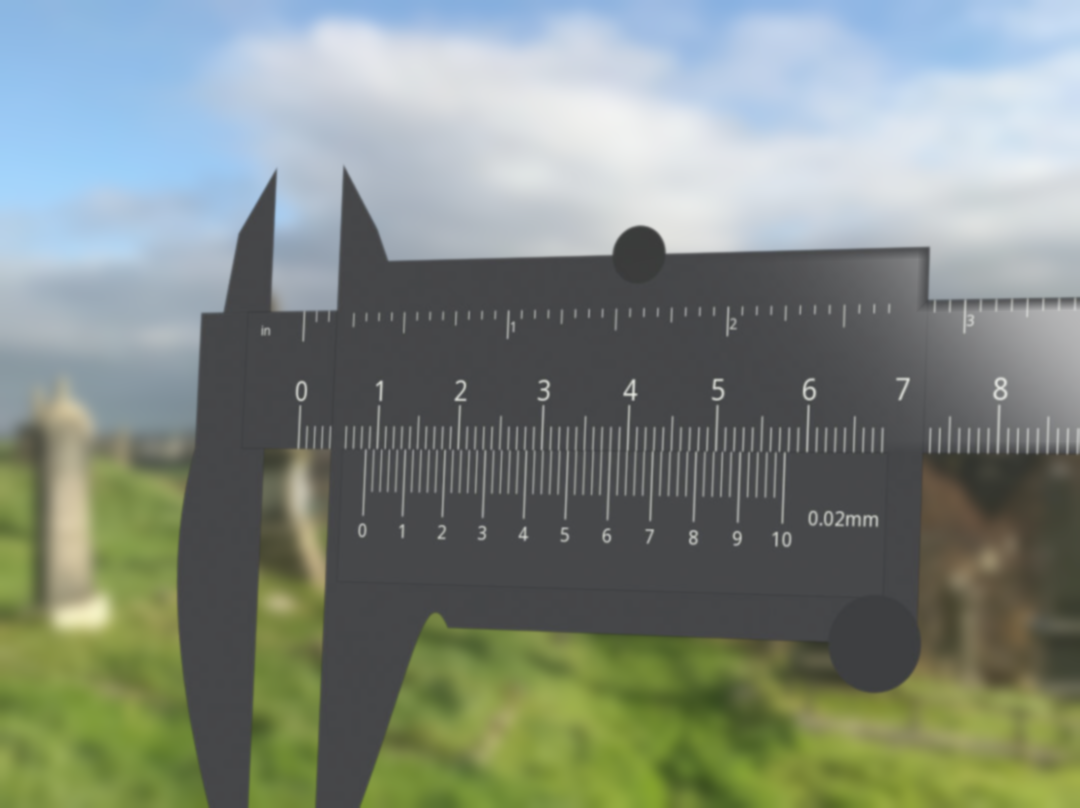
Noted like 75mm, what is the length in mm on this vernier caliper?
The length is 8.6mm
